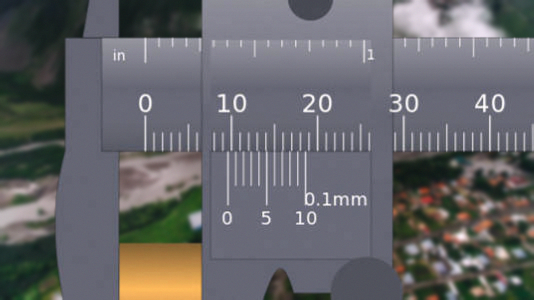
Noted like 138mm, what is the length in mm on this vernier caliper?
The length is 9.6mm
